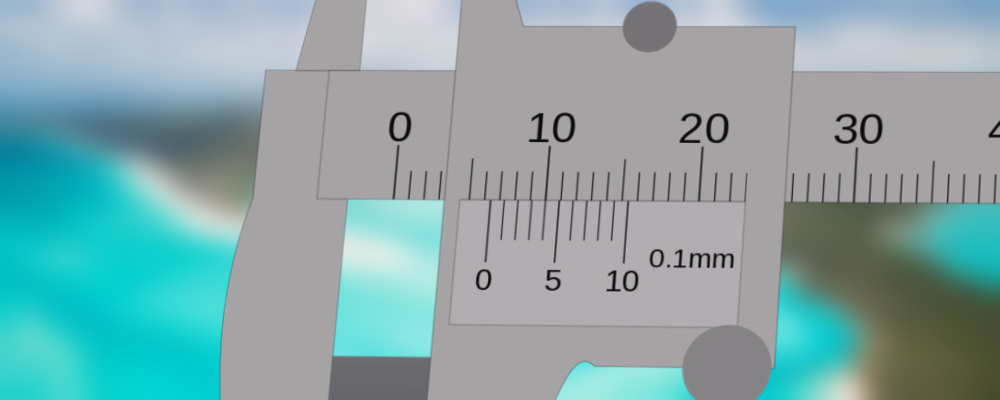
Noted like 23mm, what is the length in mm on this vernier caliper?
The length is 6.4mm
